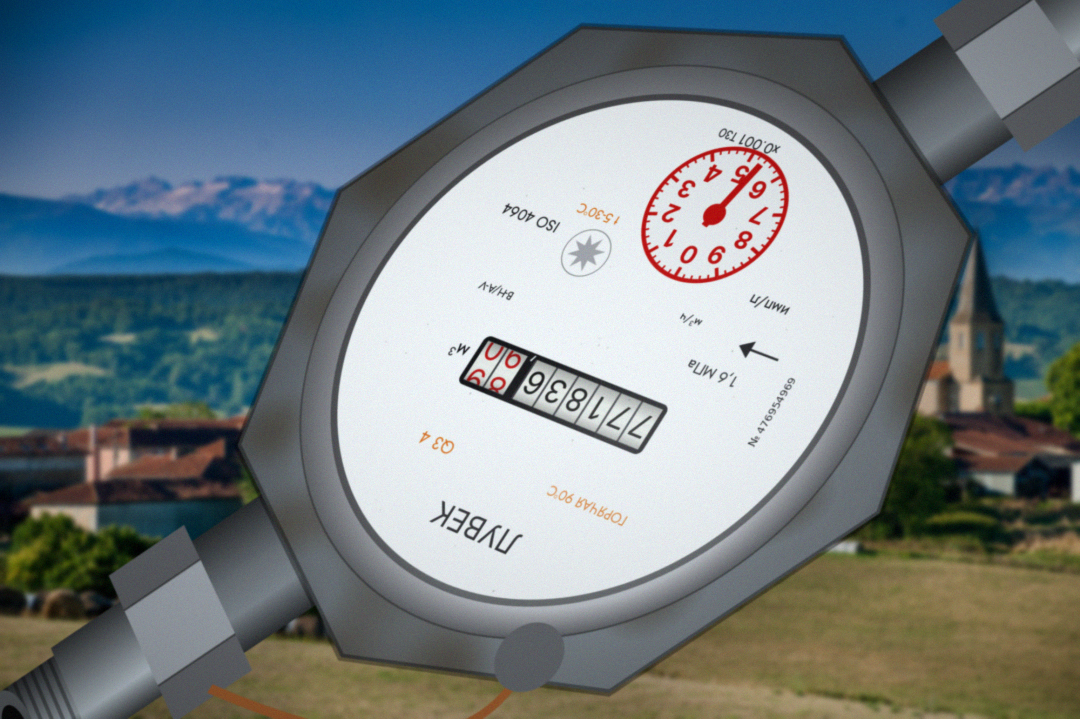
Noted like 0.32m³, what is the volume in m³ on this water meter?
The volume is 771836.895m³
